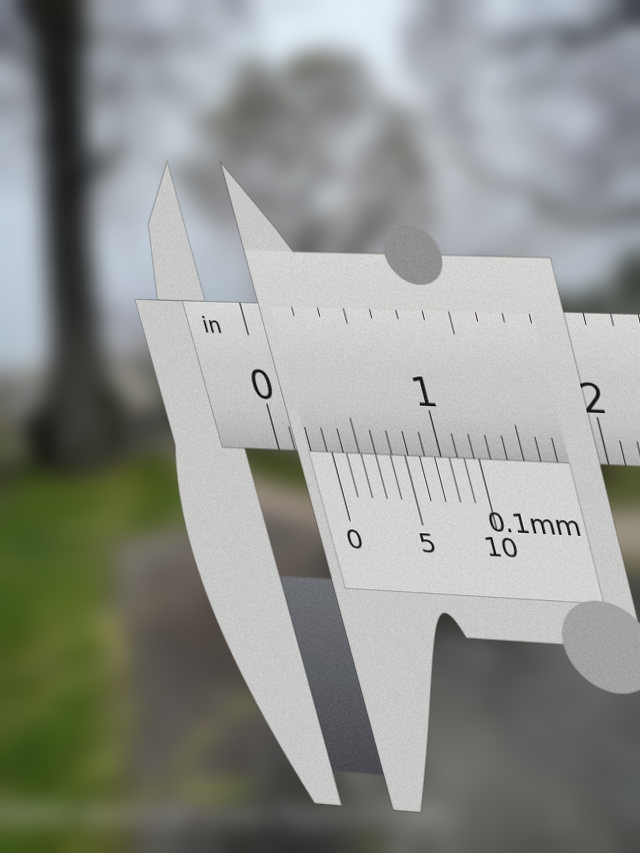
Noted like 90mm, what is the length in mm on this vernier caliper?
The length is 3.3mm
